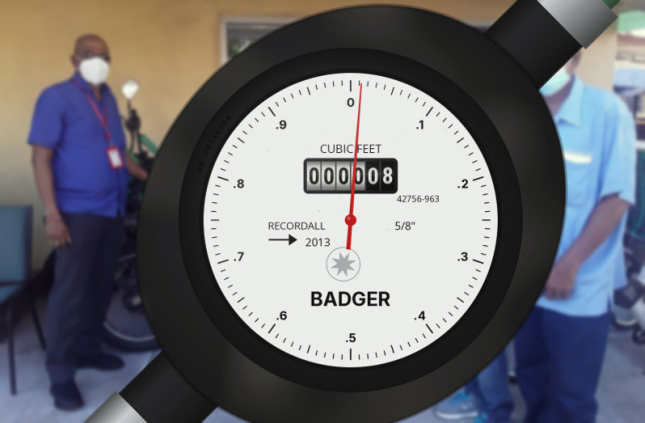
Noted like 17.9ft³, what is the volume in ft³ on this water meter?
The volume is 8.01ft³
